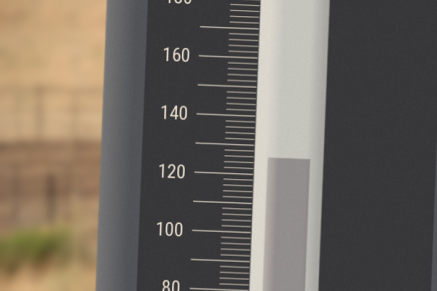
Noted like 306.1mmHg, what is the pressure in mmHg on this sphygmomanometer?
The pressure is 126mmHg
